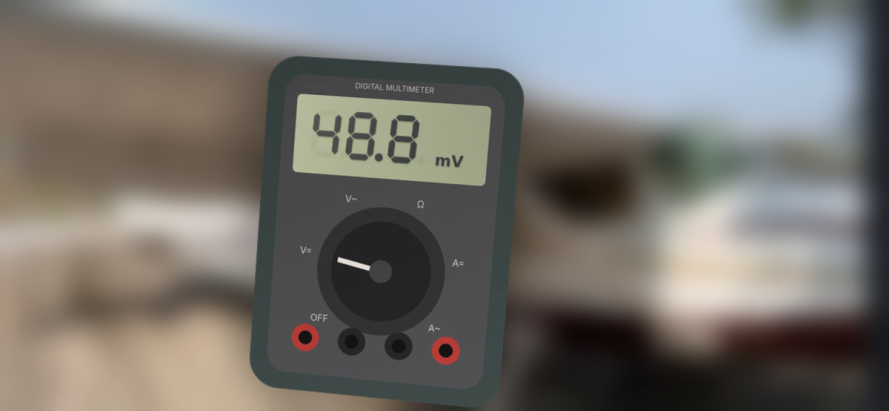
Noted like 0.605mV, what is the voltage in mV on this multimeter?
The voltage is 48.8mV
